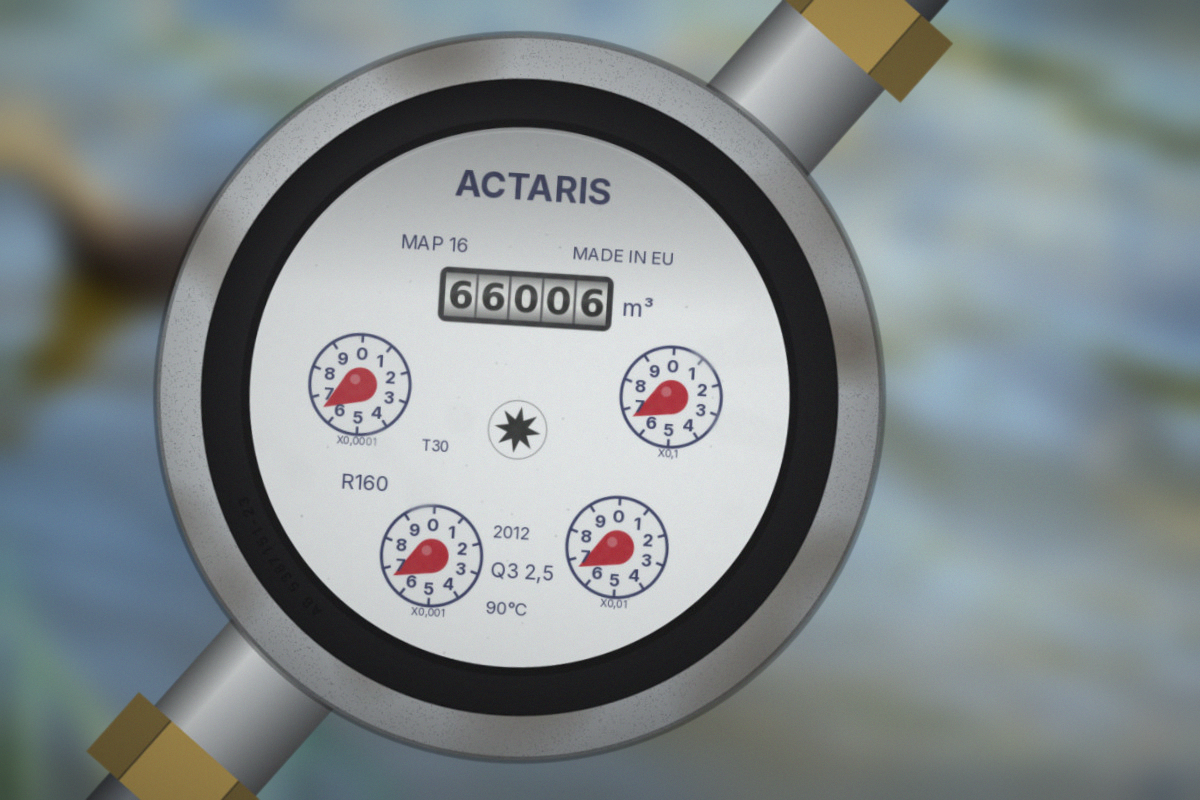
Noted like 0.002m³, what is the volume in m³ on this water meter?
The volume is 66006.6666m³
